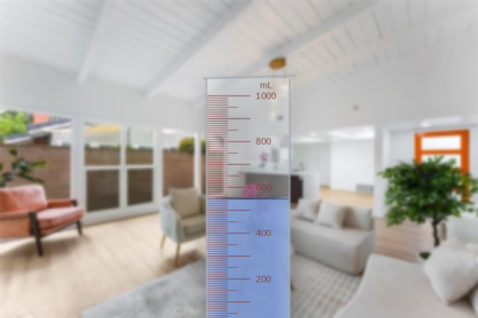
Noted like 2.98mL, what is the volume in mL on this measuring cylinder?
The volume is 550mL
